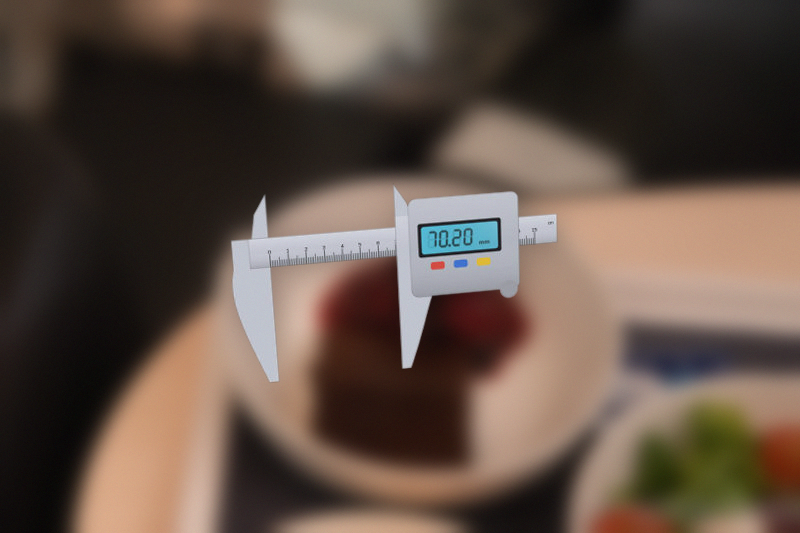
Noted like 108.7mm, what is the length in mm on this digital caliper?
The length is 70.20mm
